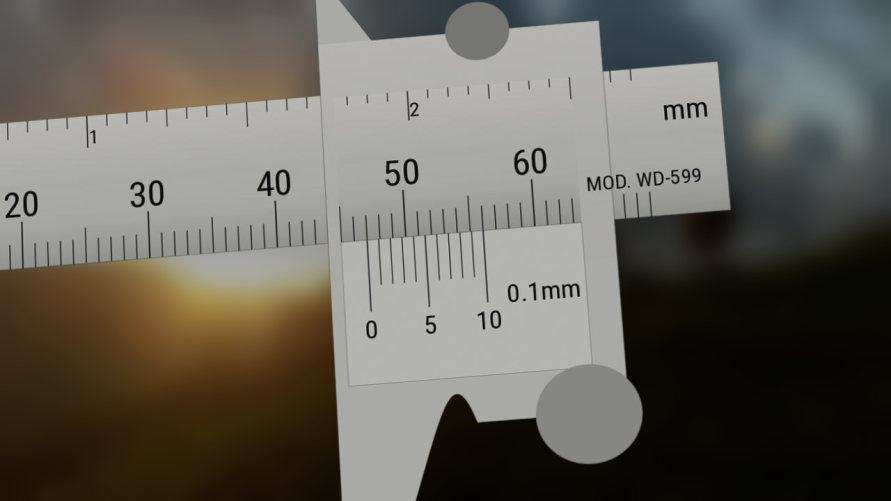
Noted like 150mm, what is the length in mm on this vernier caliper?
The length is 47.0mm
